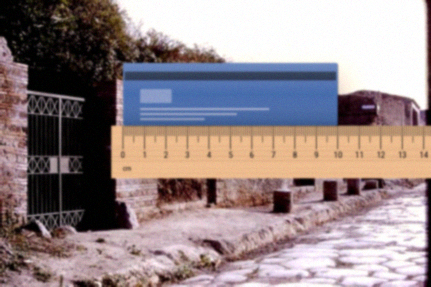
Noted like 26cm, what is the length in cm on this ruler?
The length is 10cm
